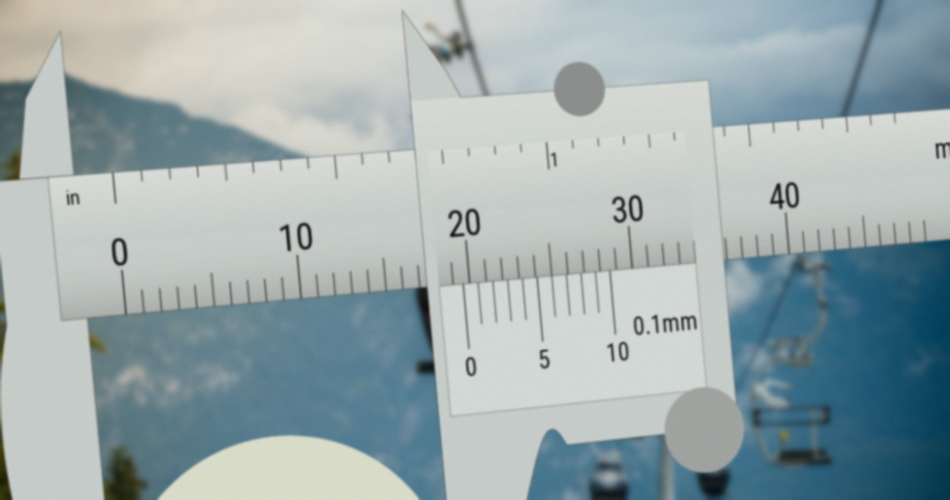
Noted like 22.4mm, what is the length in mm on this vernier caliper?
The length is 19.6mm
